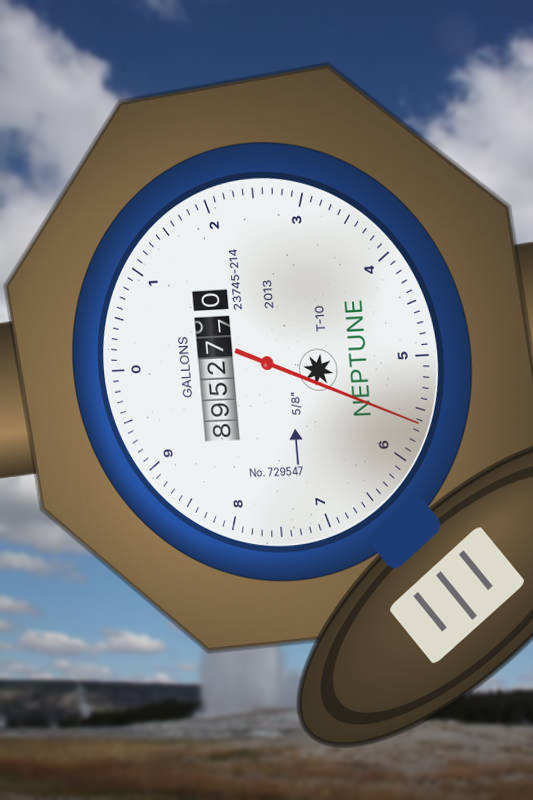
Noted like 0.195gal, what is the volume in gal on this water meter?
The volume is 8952765.6gal
